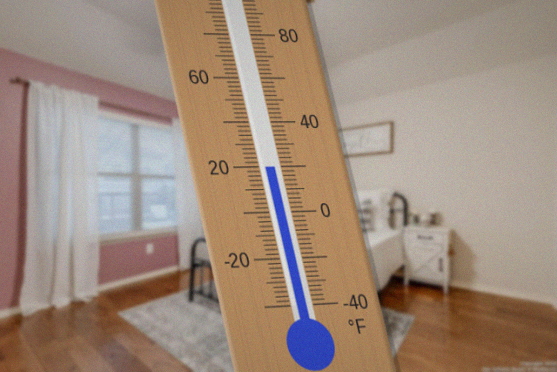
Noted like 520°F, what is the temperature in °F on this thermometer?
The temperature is 20°F
